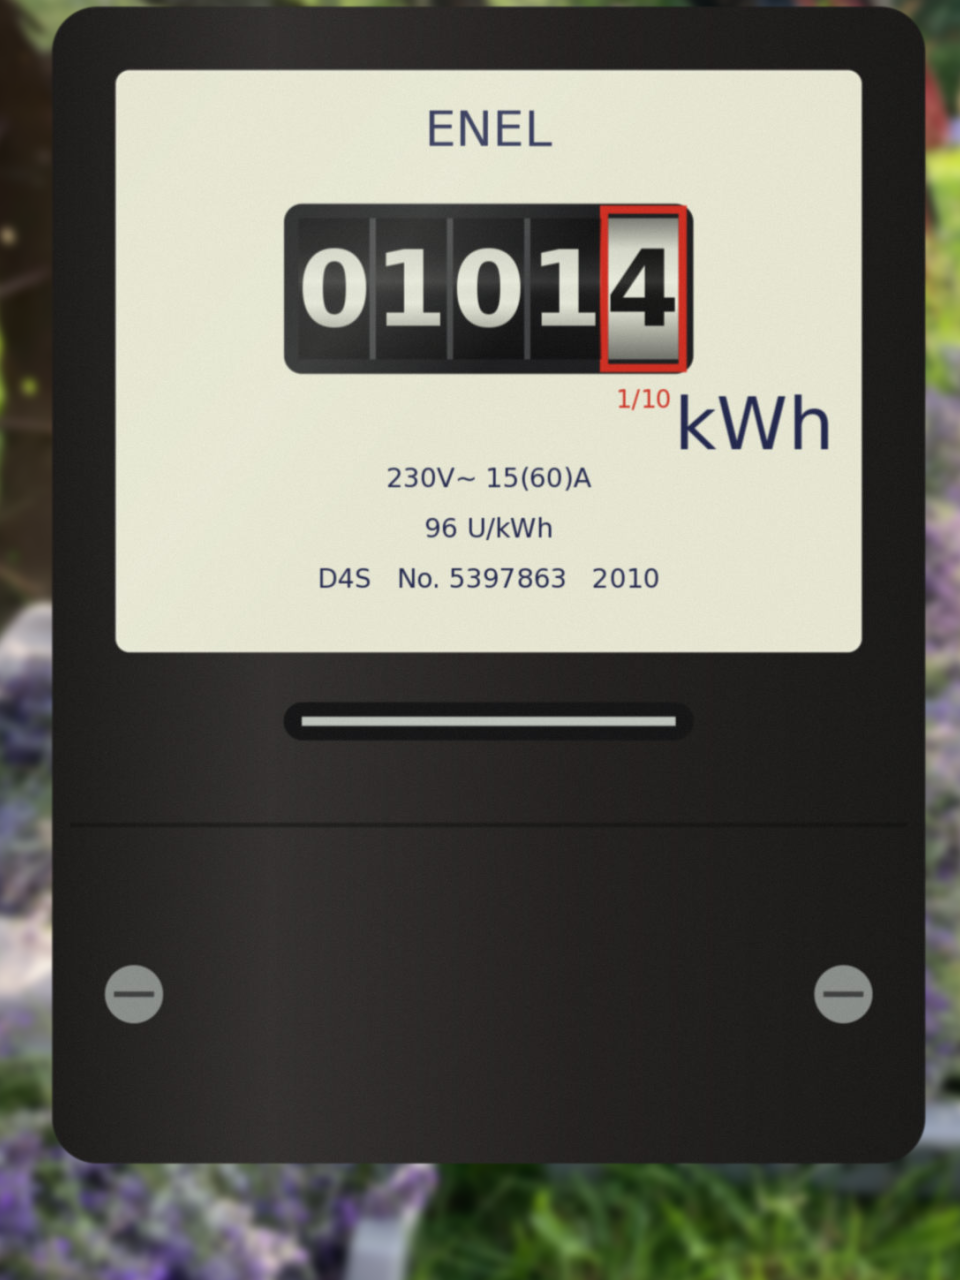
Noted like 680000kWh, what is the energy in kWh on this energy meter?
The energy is 101.4kWh
